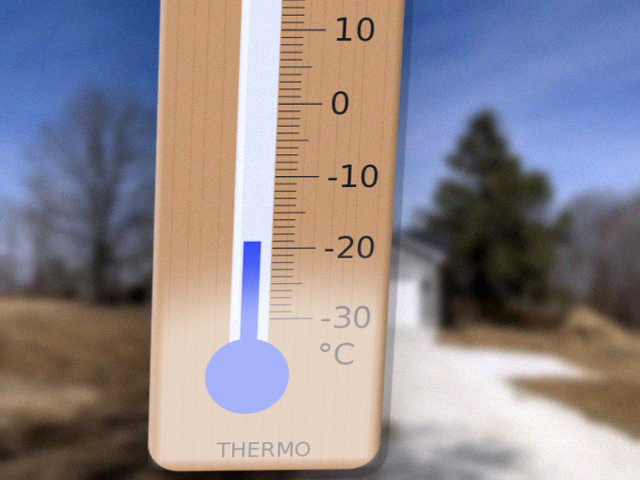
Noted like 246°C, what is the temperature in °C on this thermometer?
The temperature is -19°C
